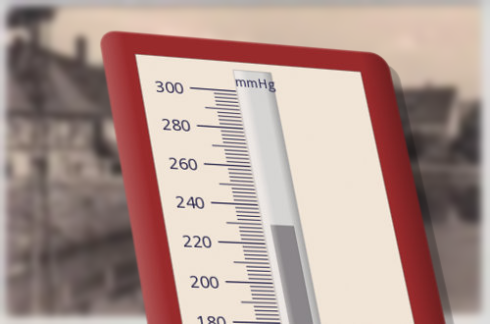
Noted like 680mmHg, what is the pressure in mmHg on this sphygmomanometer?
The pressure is 230mmHg
